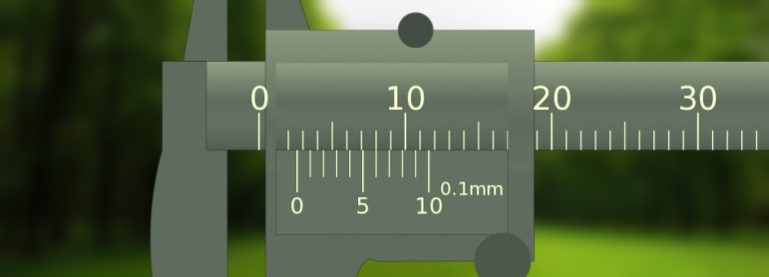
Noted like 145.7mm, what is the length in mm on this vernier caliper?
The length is 2.6mm
